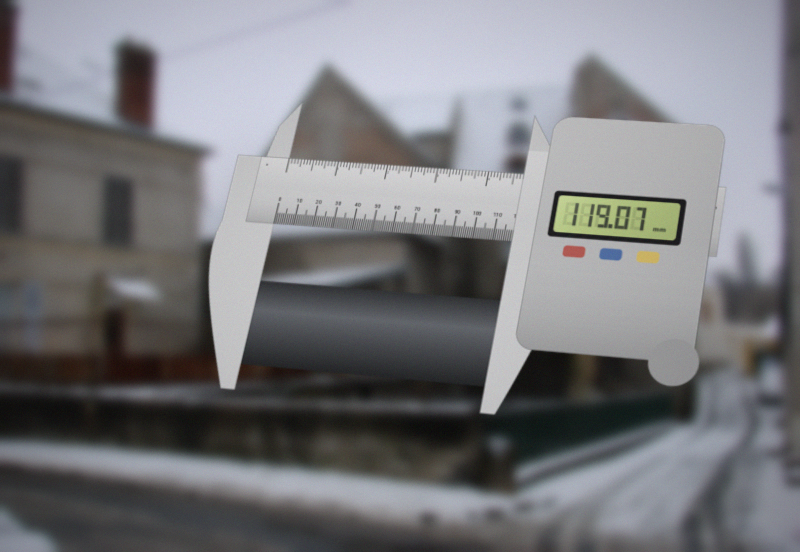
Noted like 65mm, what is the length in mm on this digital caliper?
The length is 119.07mm
